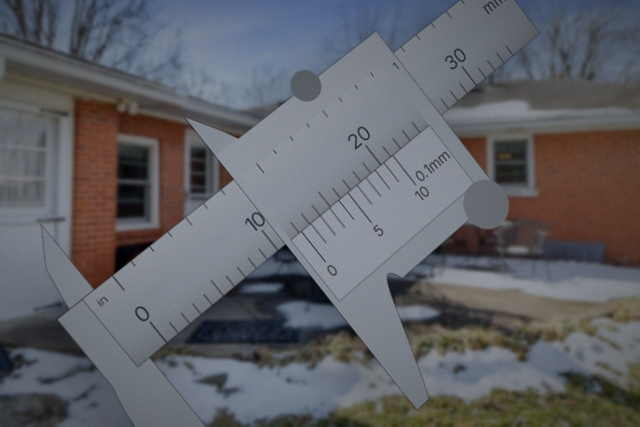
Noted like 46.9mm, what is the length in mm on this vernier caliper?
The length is 12.2mm
